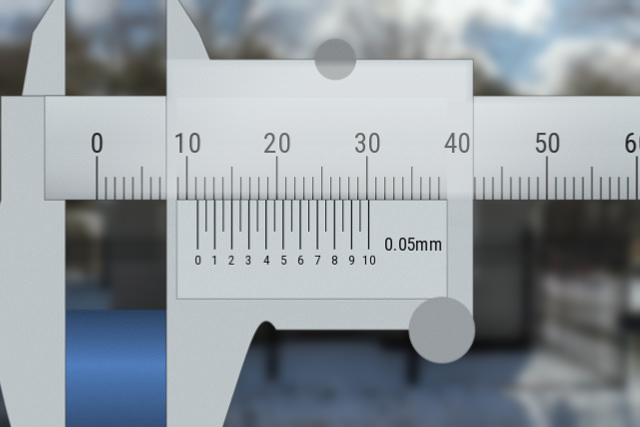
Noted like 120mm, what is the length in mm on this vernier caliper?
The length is 11.2mm
